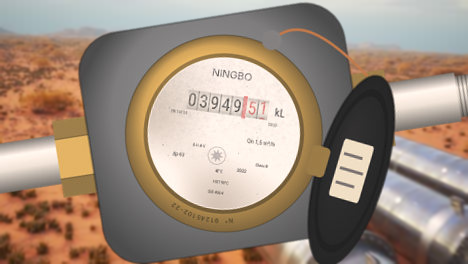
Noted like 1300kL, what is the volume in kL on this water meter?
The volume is 3949.51kL
